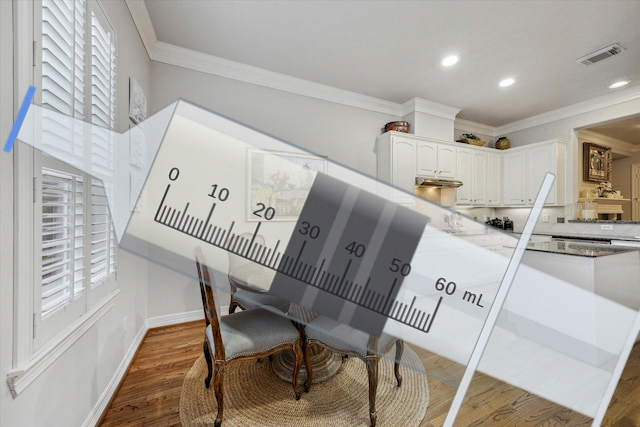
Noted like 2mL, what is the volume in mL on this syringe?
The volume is 27mL
